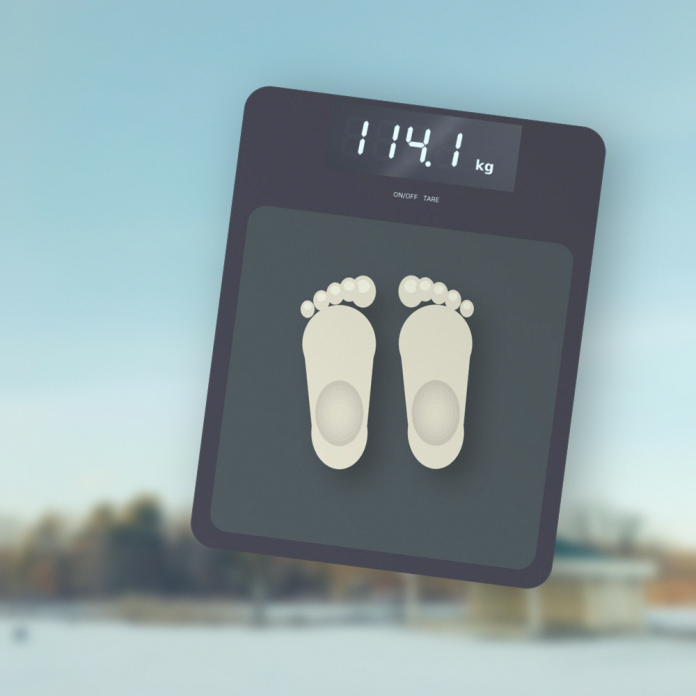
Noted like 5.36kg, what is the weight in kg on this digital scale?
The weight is 114.1kg
